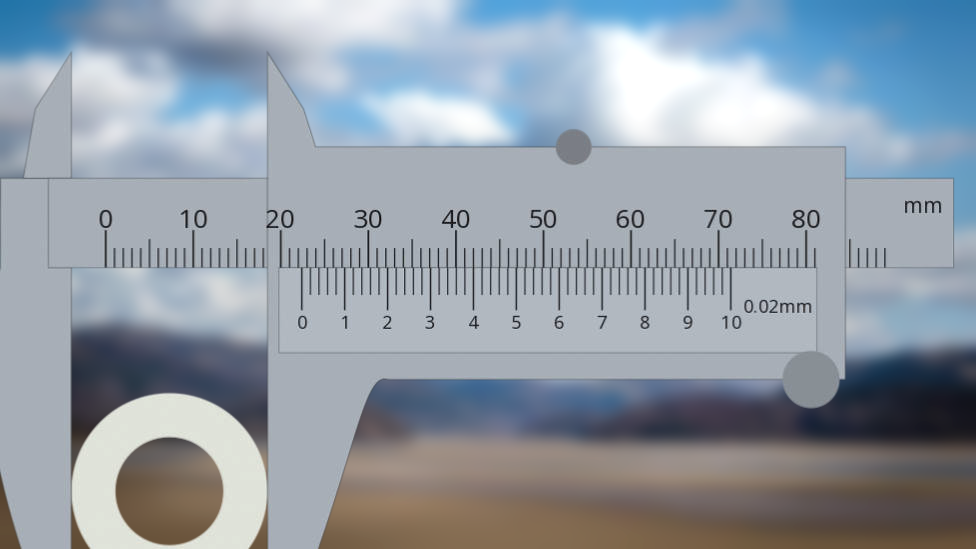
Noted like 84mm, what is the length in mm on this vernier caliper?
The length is 22.4mm
